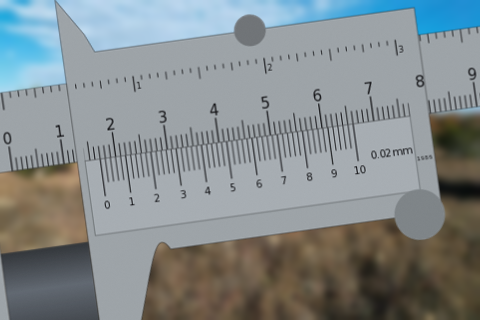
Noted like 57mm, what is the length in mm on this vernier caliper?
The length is 17.0mm
